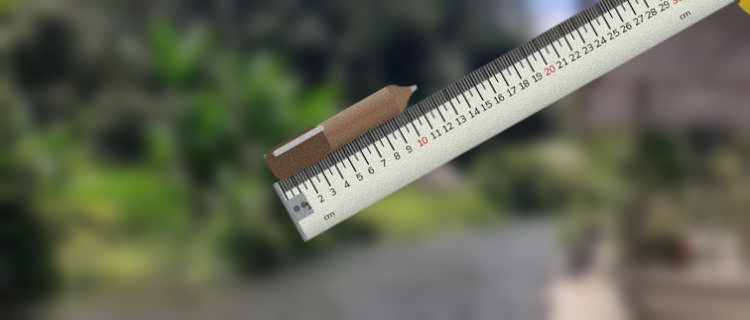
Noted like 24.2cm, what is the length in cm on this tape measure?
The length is 11.5cm
